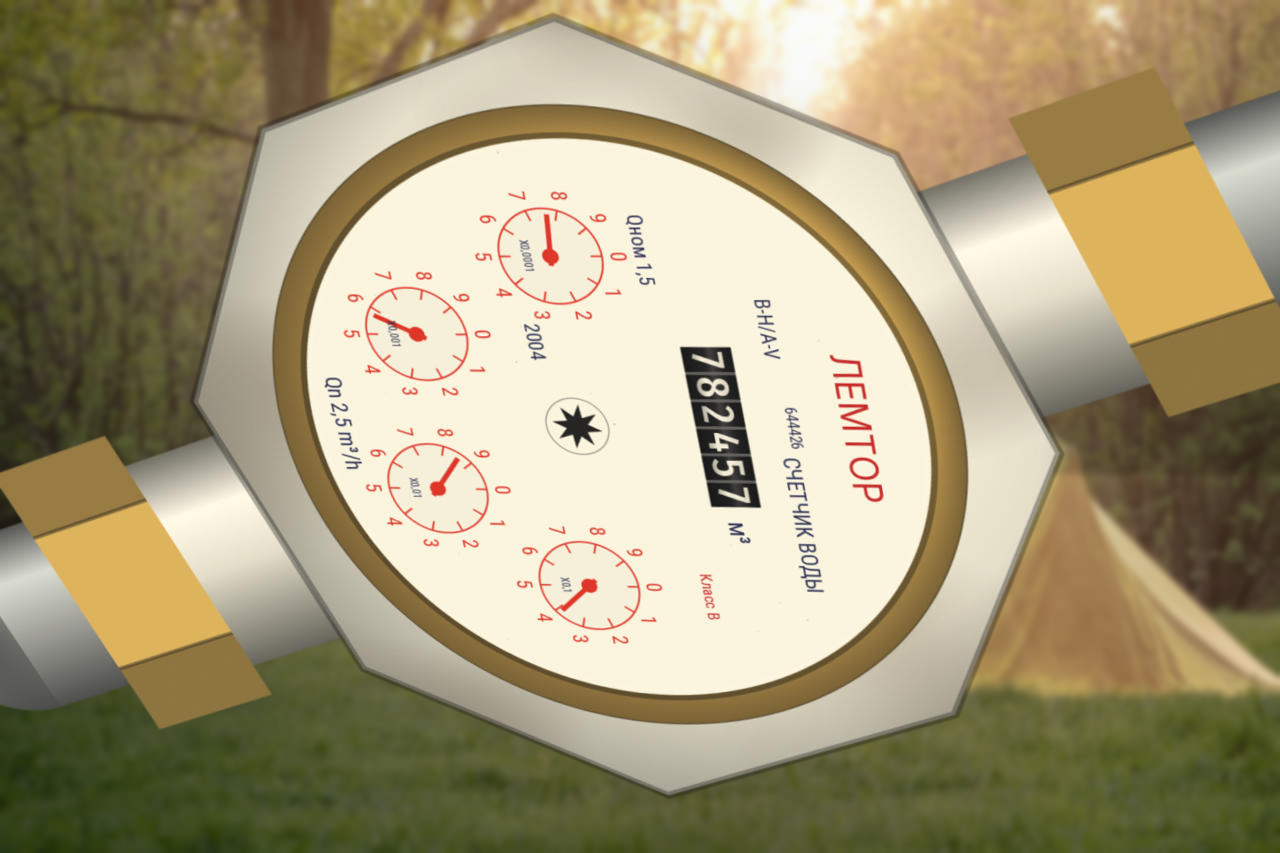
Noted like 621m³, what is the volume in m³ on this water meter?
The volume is 782457.3857m³
